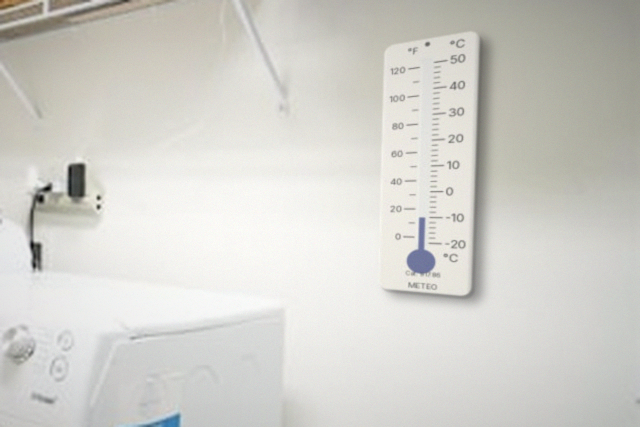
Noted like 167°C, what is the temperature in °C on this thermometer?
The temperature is -10°C
